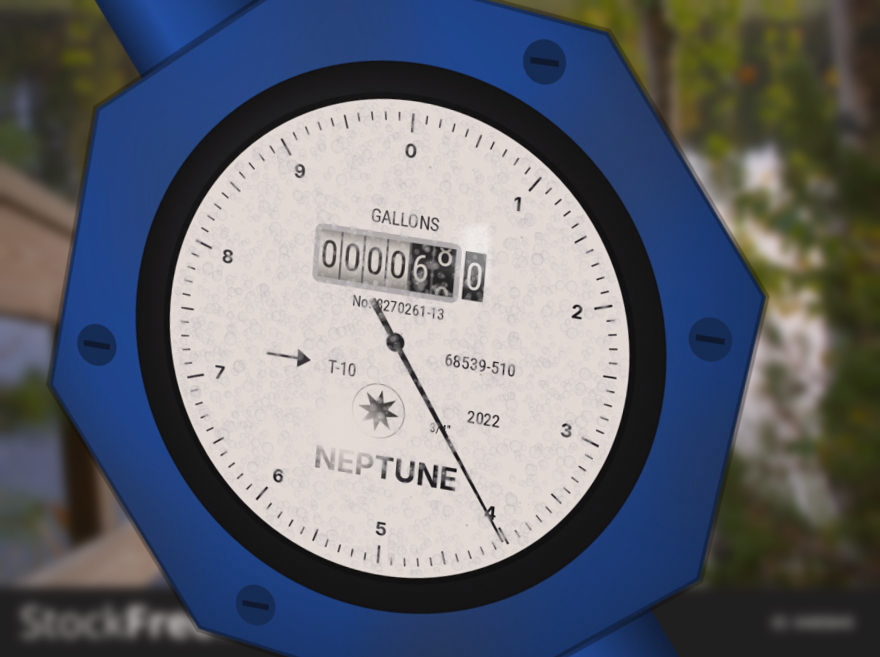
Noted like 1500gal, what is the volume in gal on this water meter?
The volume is 684.0gal
